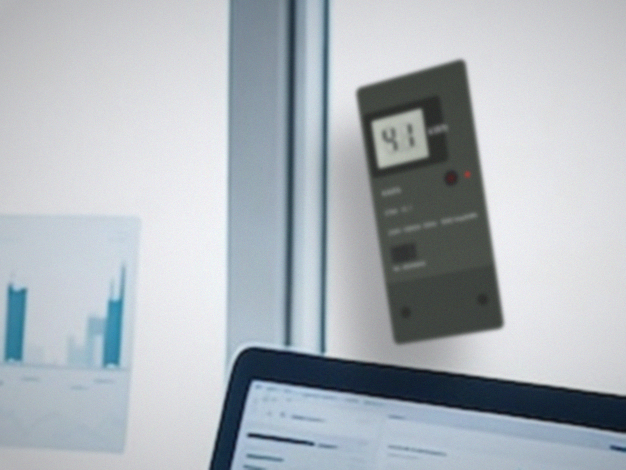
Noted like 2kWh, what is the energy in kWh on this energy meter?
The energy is 41kWh
